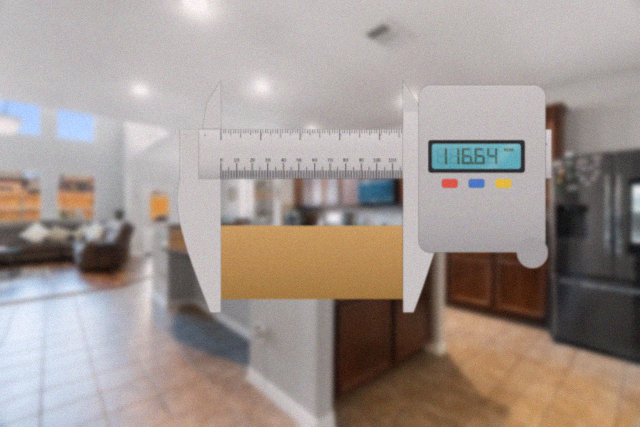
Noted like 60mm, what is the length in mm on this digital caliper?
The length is 116.64mm
